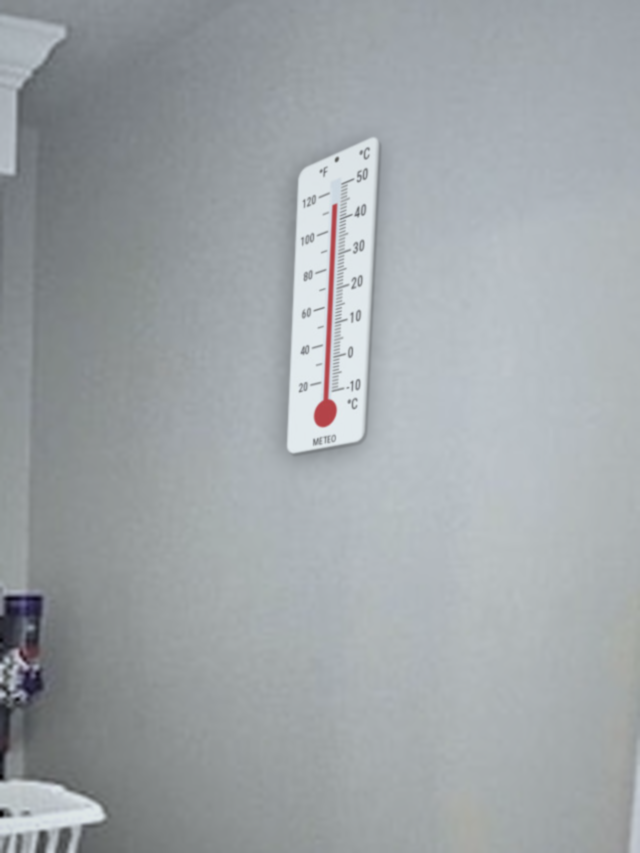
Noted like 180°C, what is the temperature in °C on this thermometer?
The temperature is 45°C
